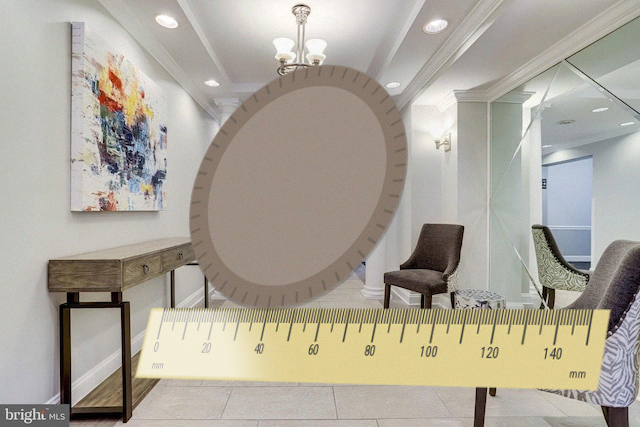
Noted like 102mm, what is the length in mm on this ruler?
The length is 80mm
